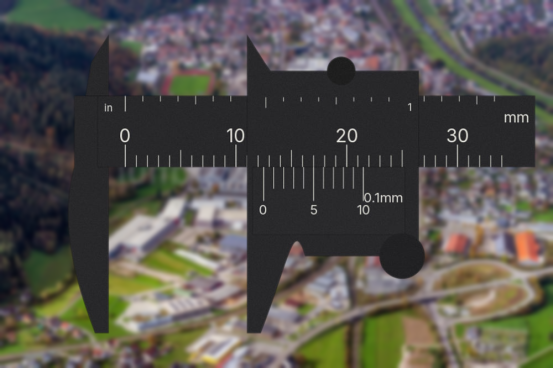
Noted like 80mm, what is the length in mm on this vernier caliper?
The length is 12.5mm
